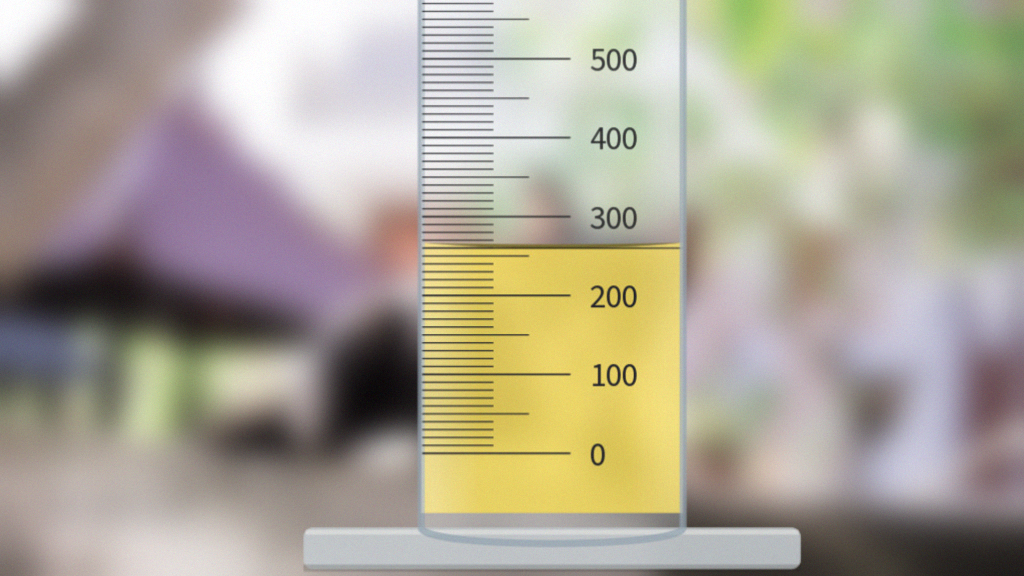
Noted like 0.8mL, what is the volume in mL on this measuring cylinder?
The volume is 260mL
